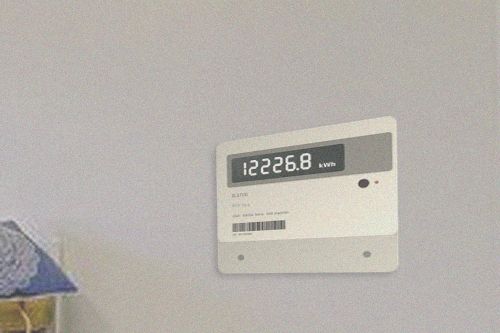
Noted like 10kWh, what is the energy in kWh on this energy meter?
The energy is 12226.8kWh
